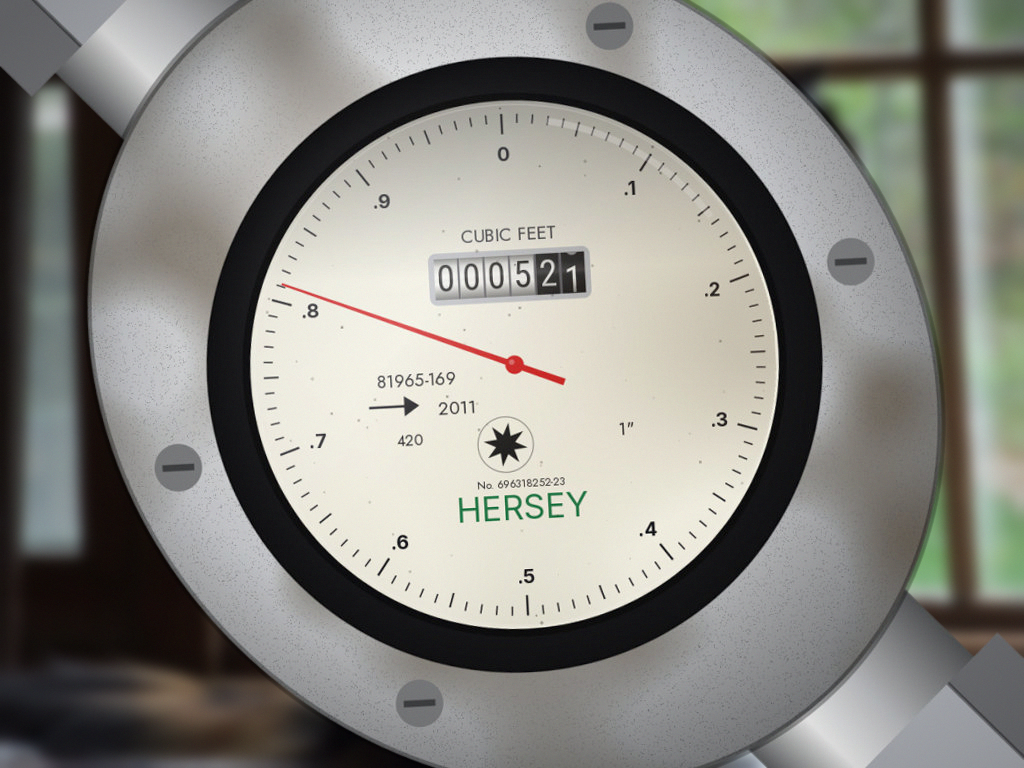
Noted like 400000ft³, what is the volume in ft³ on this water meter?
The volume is 520.81ft³
